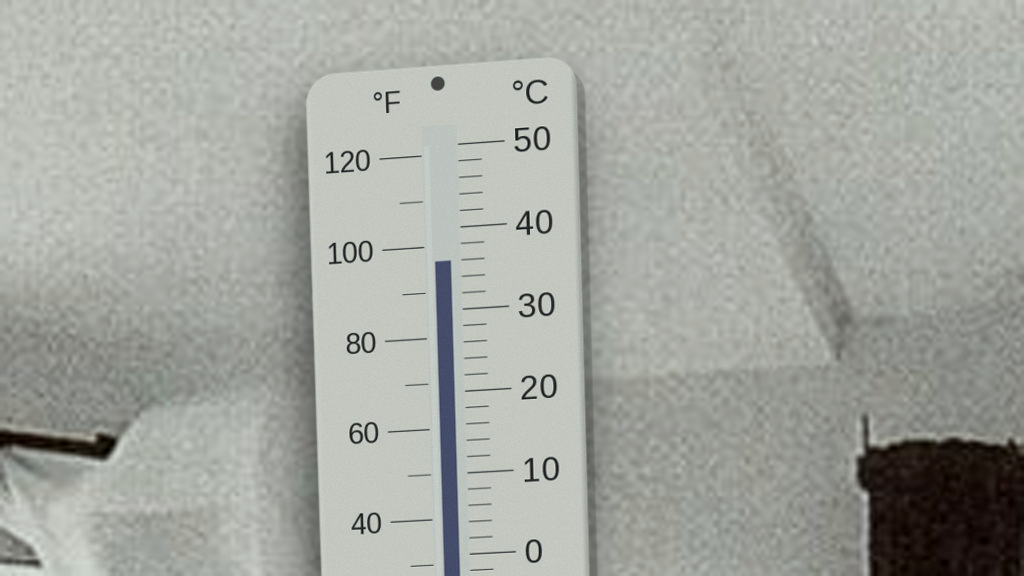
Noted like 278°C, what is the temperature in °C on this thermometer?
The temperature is 36°C
